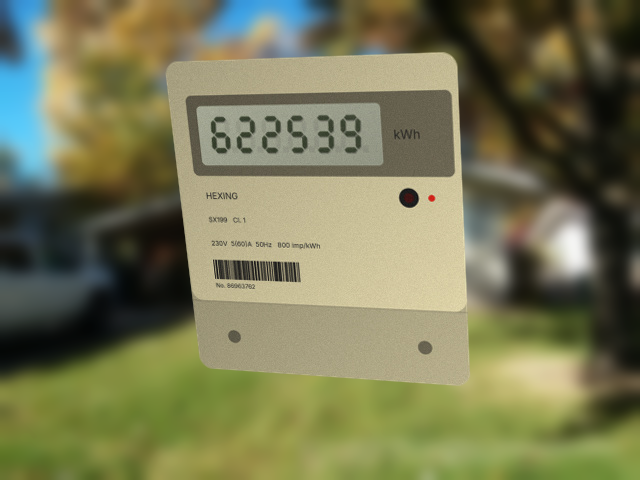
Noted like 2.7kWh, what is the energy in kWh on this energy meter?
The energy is 622539kWh
